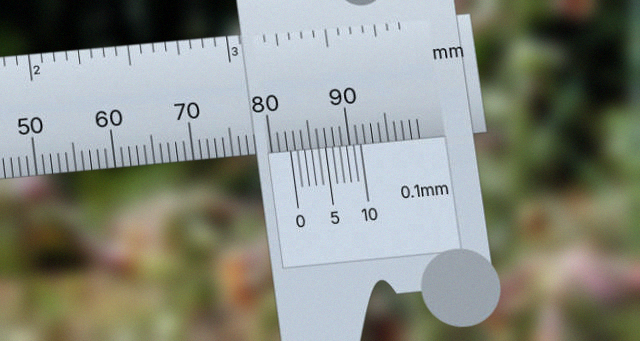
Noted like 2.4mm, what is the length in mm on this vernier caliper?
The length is 82.4mm
